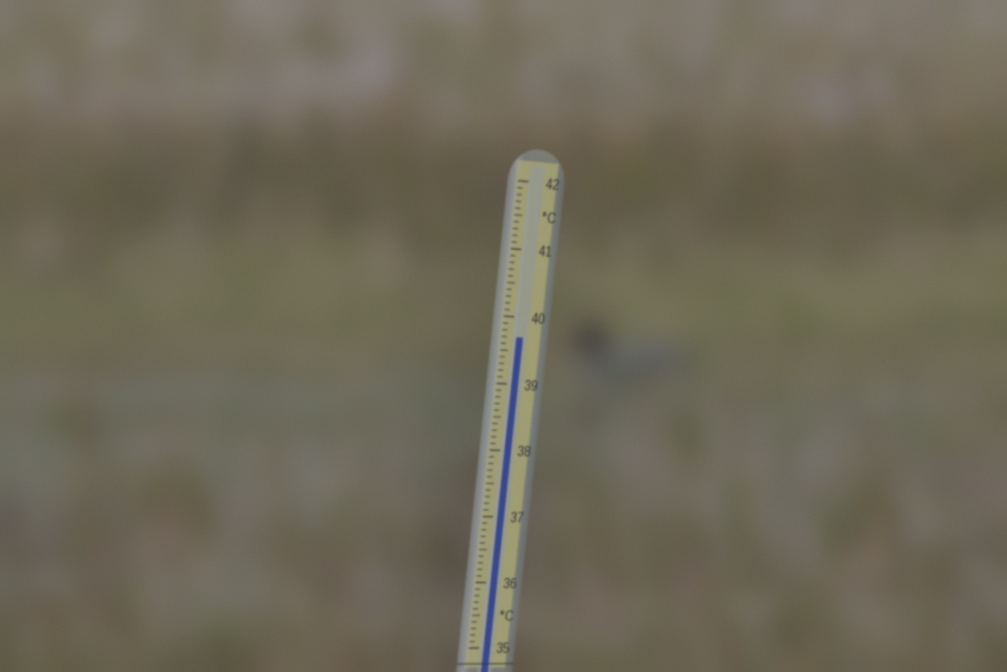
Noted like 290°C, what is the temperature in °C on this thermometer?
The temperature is 39.7°C
